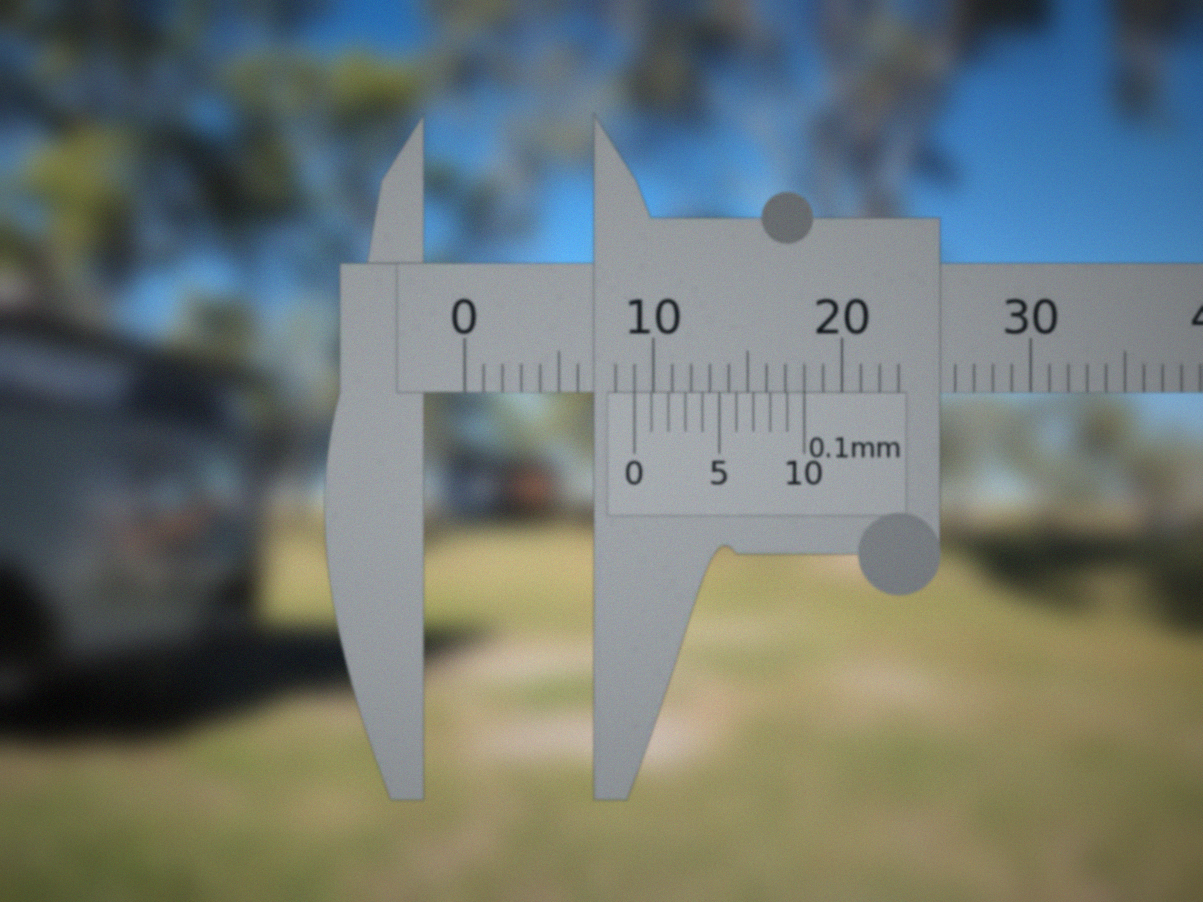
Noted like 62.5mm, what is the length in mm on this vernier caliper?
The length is 9.0mm
